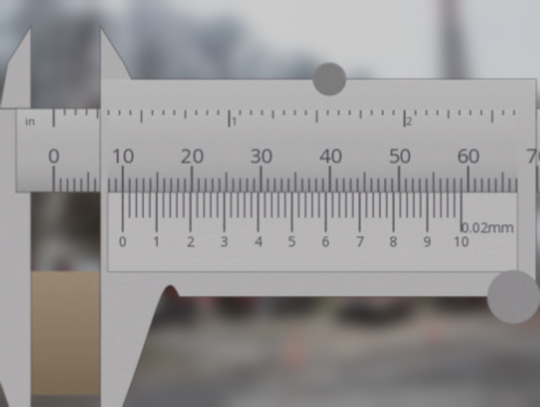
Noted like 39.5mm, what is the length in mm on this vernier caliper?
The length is 10.0mm
